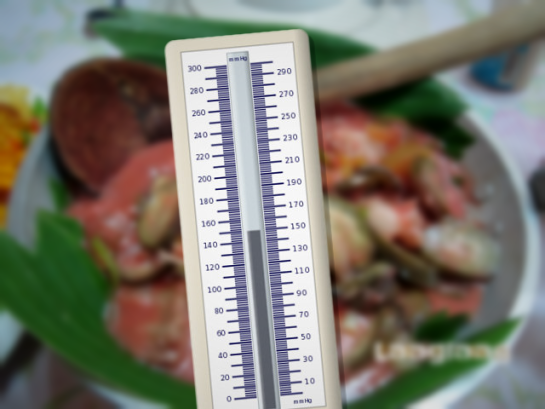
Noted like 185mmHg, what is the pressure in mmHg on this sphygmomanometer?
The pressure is 150mmHg
